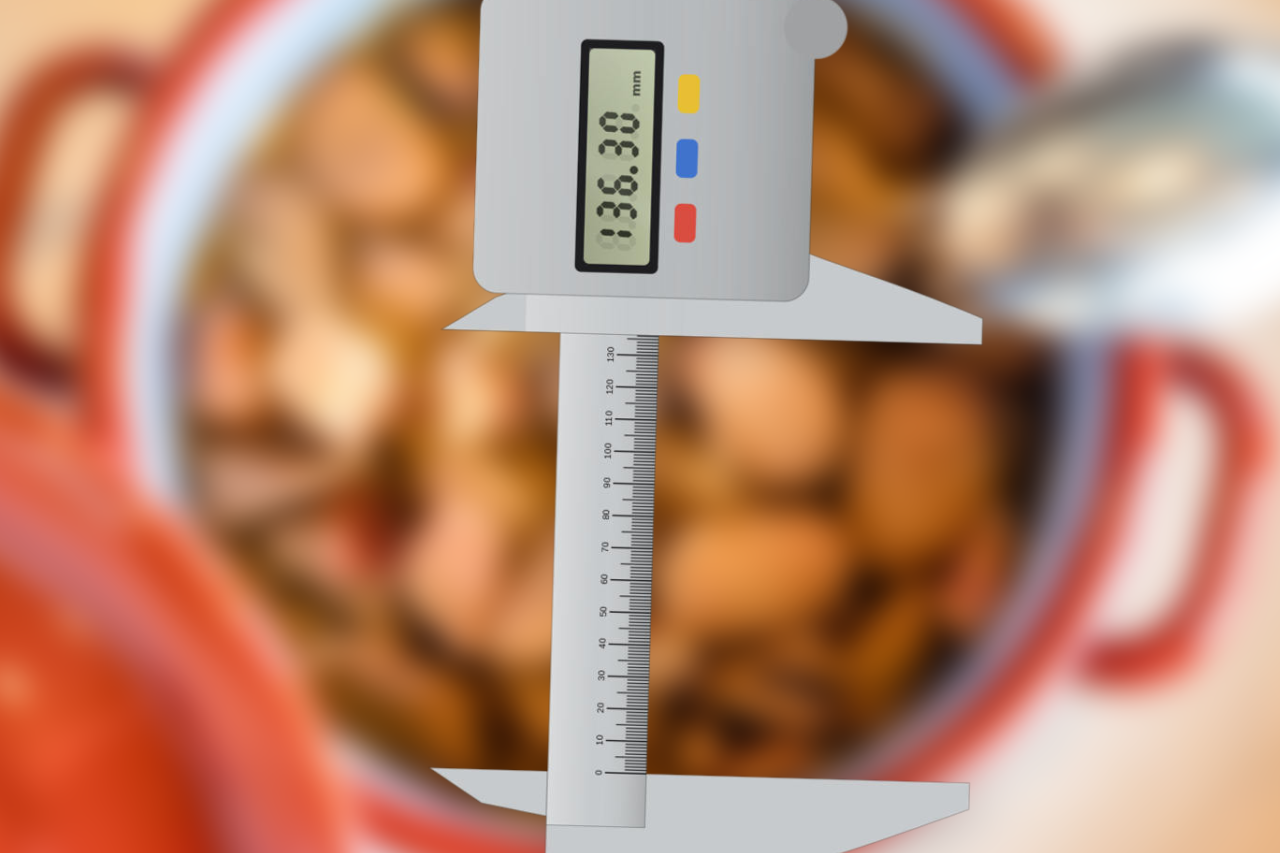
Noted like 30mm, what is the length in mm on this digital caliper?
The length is 136.30mm
